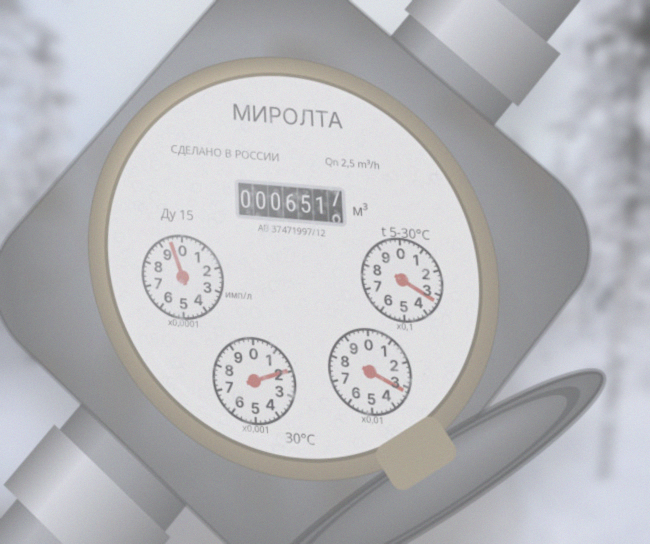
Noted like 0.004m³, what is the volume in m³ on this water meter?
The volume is 6517.3319m³
